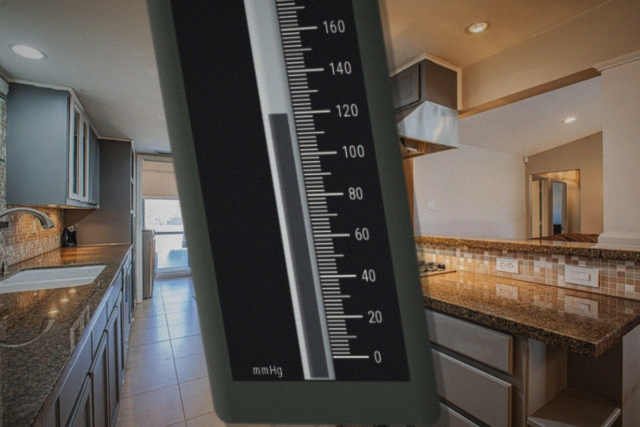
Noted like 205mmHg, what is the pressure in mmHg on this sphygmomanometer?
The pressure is 120mmHg
